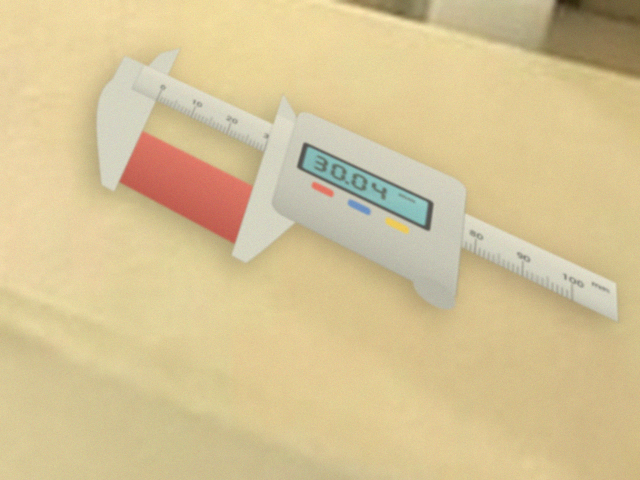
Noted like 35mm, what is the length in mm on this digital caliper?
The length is 30.04mm
